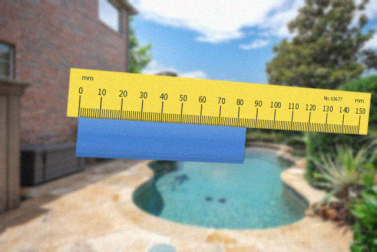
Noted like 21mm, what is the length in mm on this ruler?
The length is 85mm
